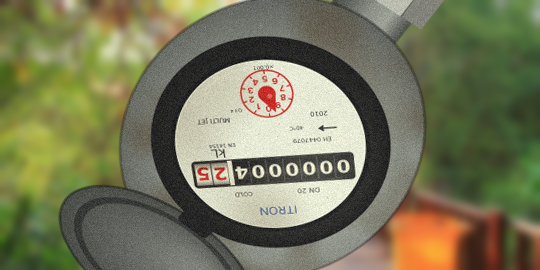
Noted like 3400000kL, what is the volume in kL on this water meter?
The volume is 4.249kL
